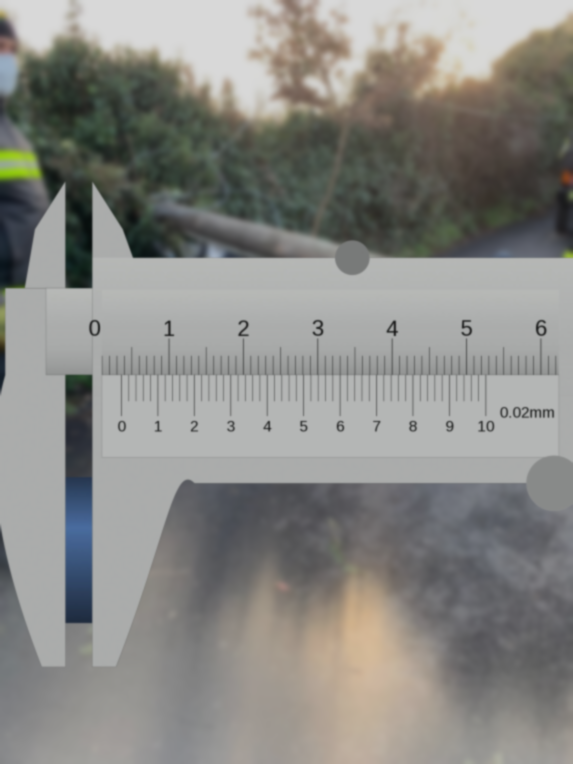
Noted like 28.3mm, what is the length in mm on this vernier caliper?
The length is 3.6mm
